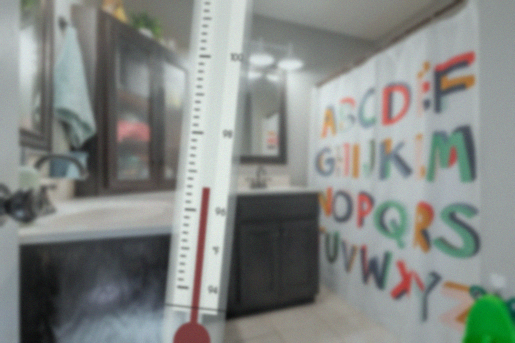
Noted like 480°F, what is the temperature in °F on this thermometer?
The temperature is 96.6°F
